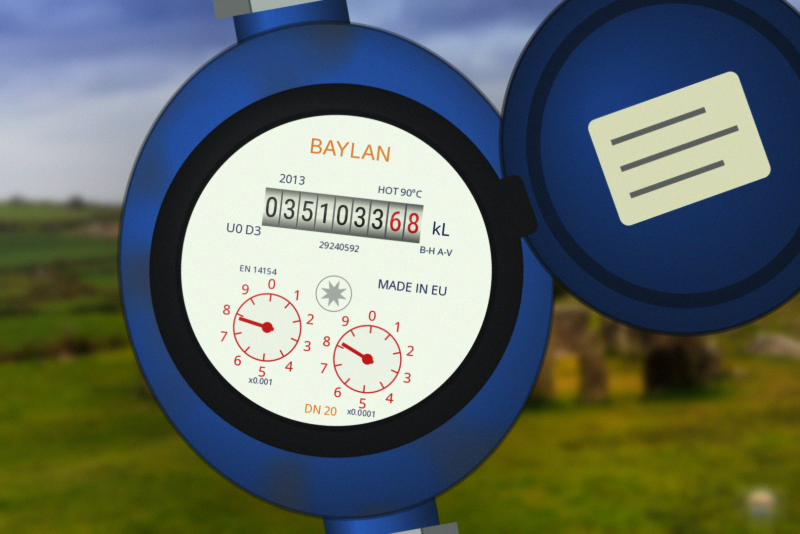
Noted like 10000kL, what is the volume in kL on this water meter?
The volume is 351033.6878kL
